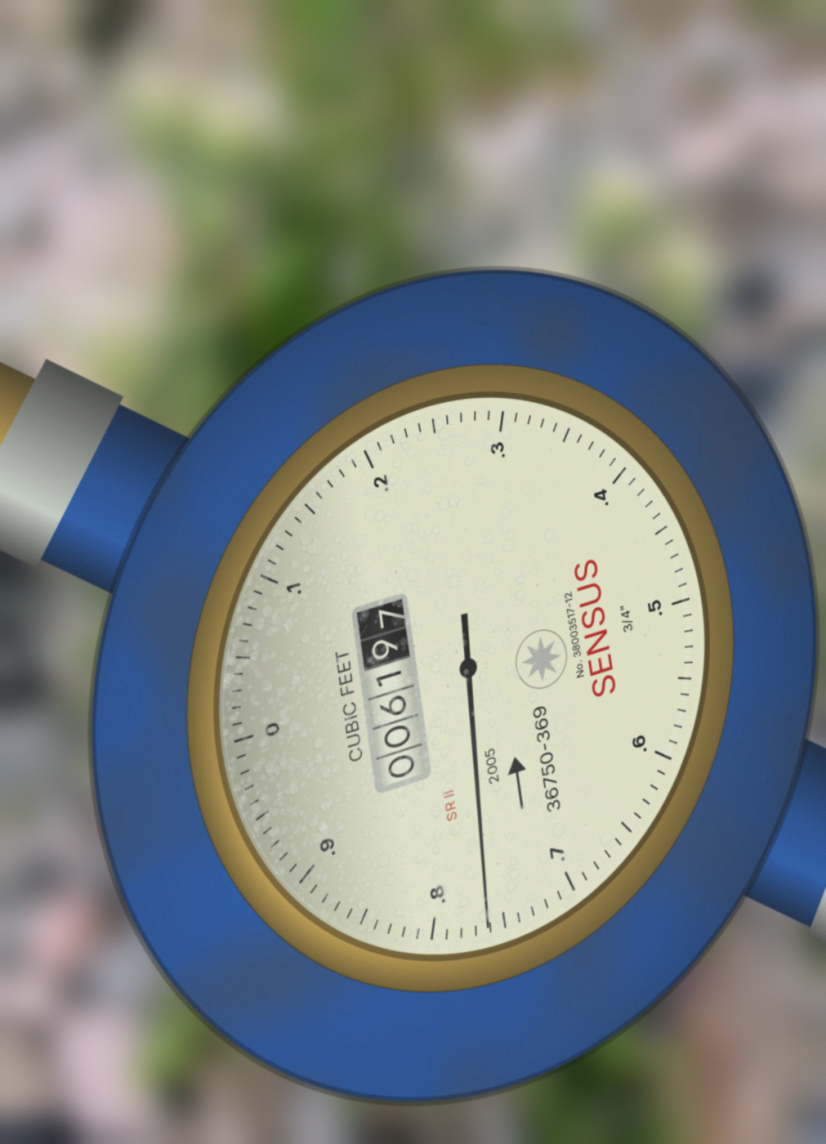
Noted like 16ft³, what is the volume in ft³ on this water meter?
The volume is 6196.76ft³
